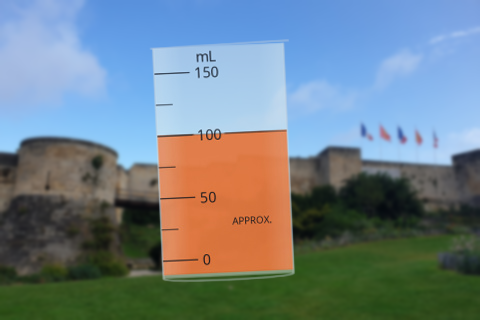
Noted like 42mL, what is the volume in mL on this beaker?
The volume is 100mL
